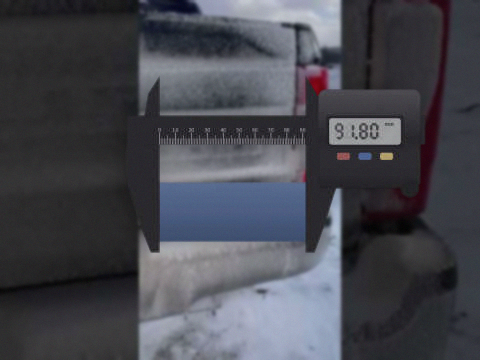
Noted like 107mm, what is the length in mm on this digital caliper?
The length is 91.80mm
